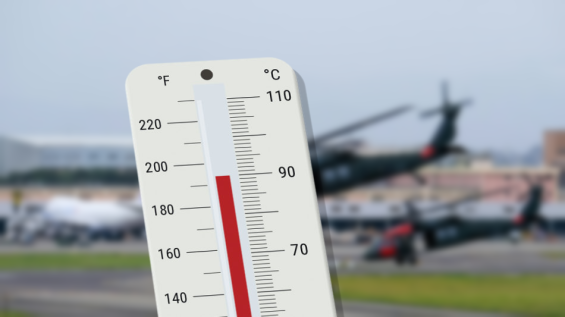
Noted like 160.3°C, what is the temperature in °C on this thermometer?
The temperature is 90°C
